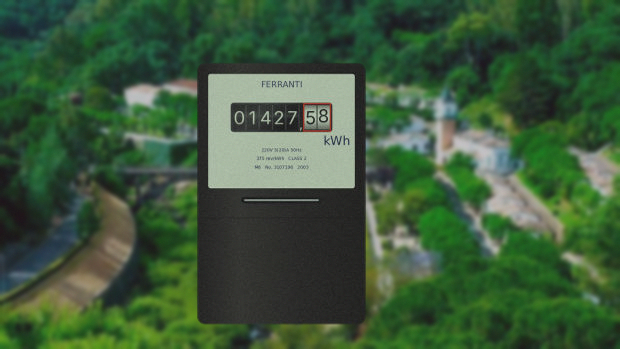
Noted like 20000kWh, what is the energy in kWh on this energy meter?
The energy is 1427.58kWh
